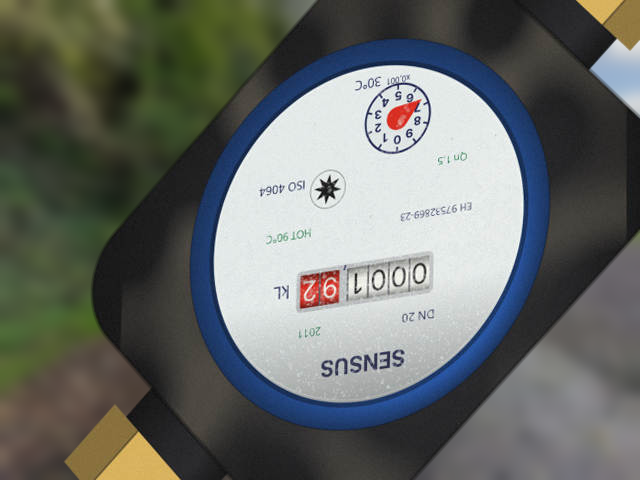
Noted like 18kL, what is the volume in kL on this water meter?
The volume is 1.926kL
